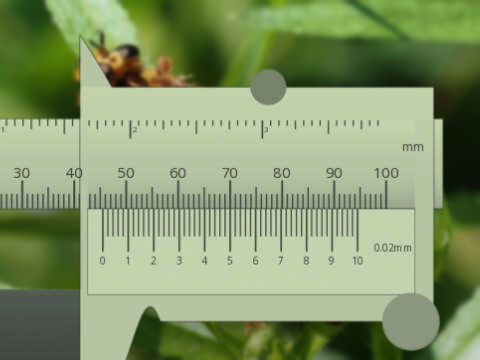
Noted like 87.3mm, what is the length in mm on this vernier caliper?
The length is 45.5mm
